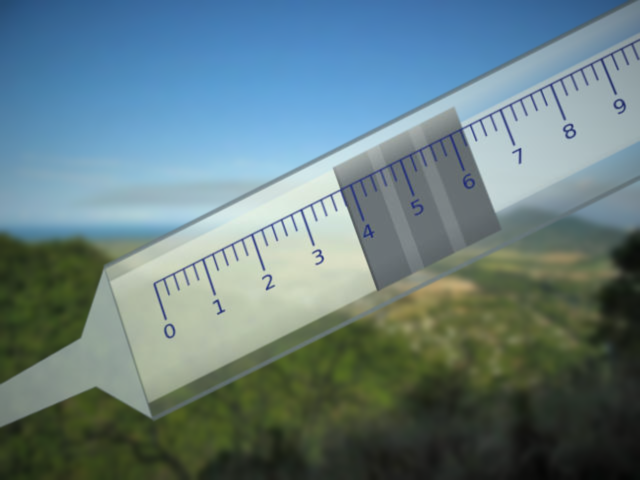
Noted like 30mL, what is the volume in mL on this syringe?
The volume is 3.8mL
